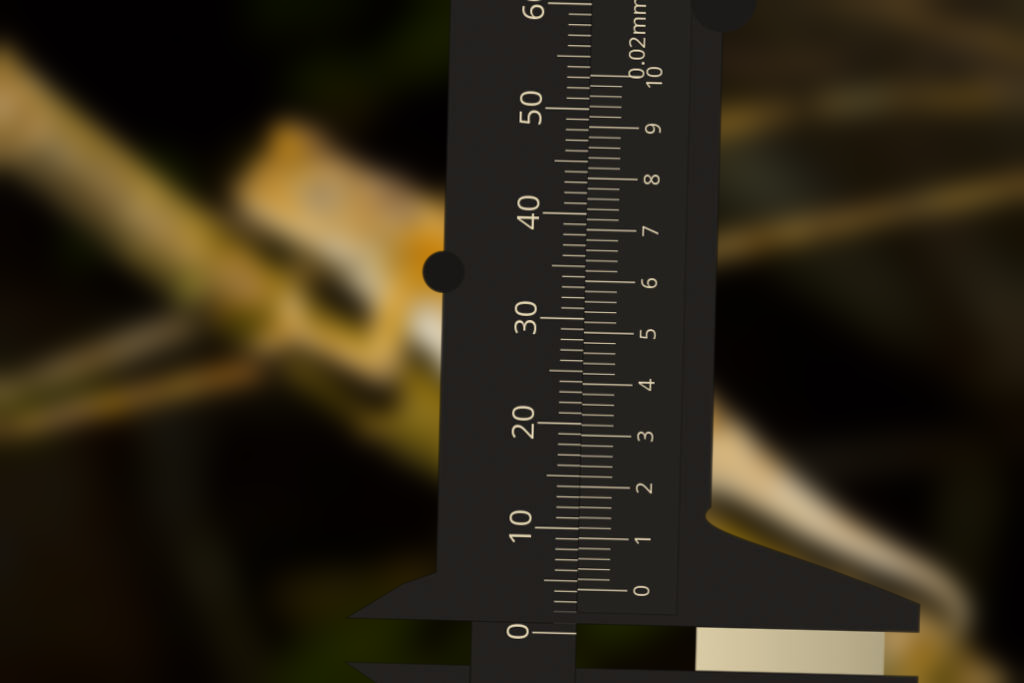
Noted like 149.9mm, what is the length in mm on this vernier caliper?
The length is 4.2mm
